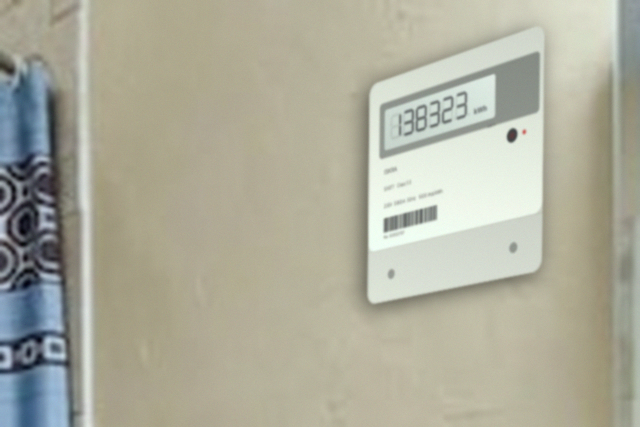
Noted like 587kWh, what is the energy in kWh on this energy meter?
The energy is 138323kWh
